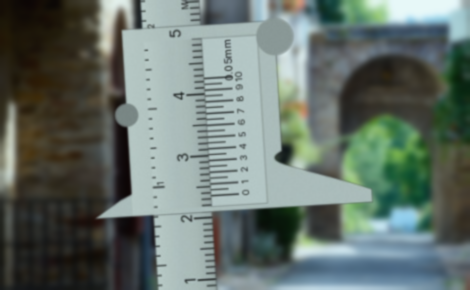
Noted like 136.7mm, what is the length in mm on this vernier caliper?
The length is 23.5mm
